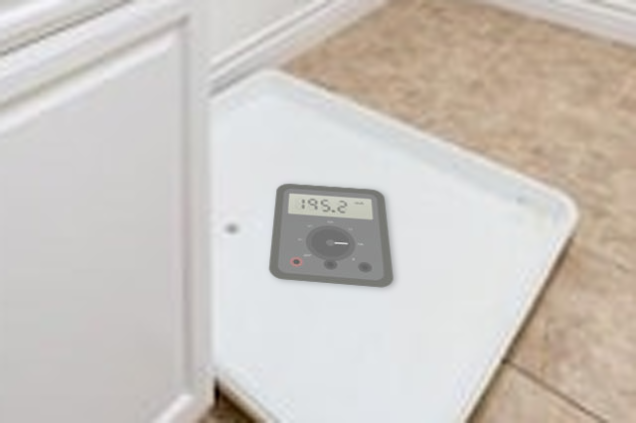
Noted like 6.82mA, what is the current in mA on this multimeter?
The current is 195.2mA
